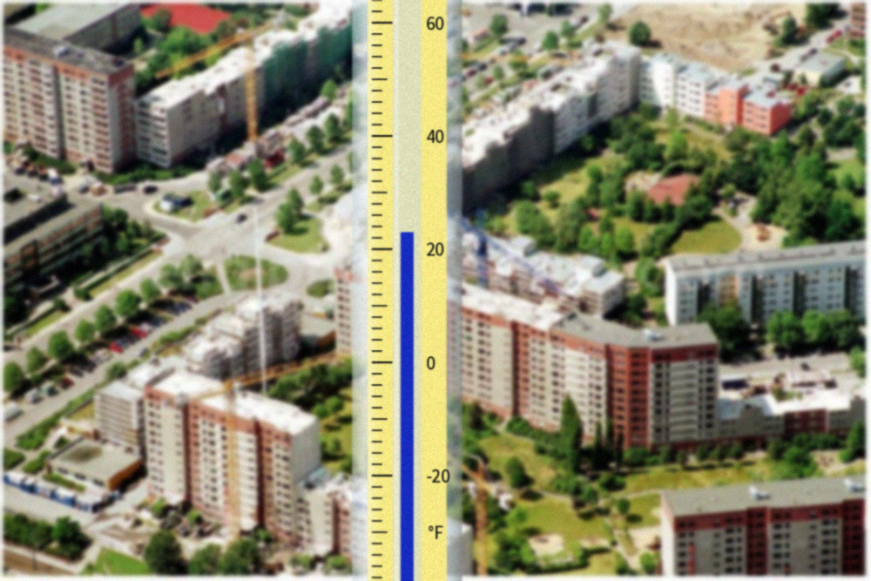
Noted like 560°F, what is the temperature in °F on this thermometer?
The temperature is 23°F
